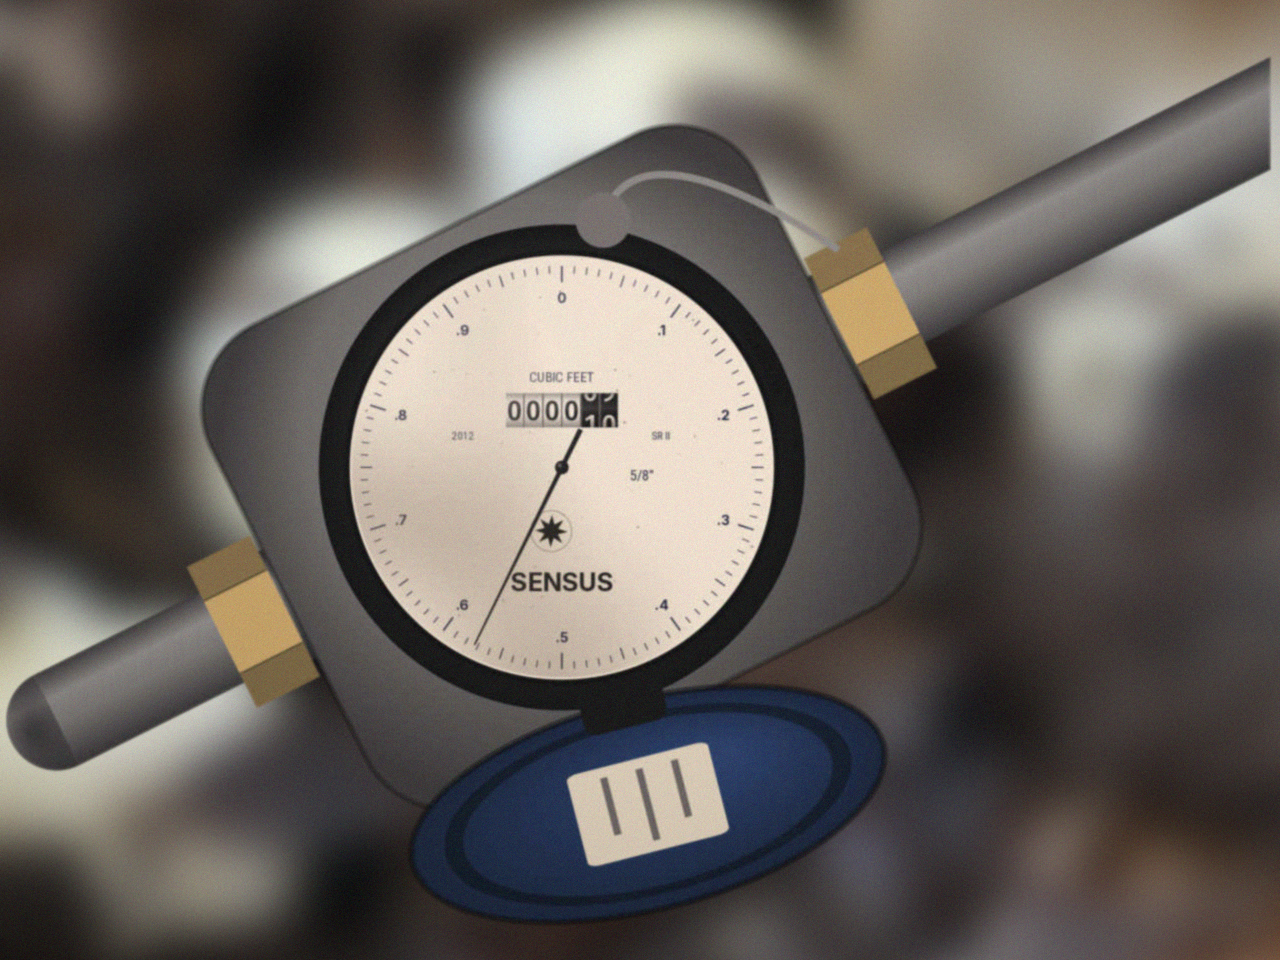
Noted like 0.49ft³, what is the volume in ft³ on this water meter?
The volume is 9.57ft³
